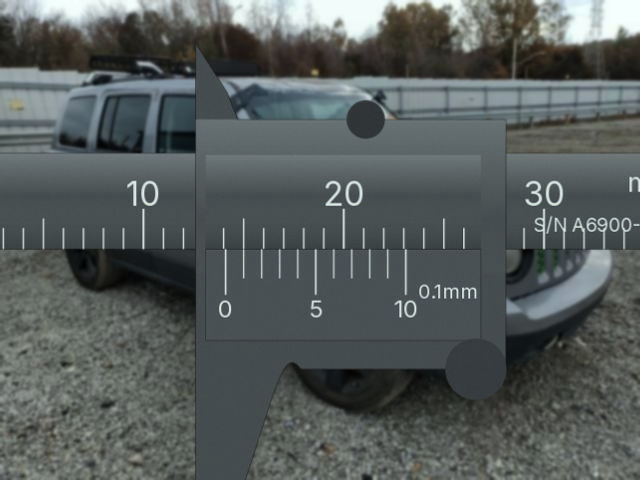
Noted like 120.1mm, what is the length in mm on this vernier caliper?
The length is 14.1mm
